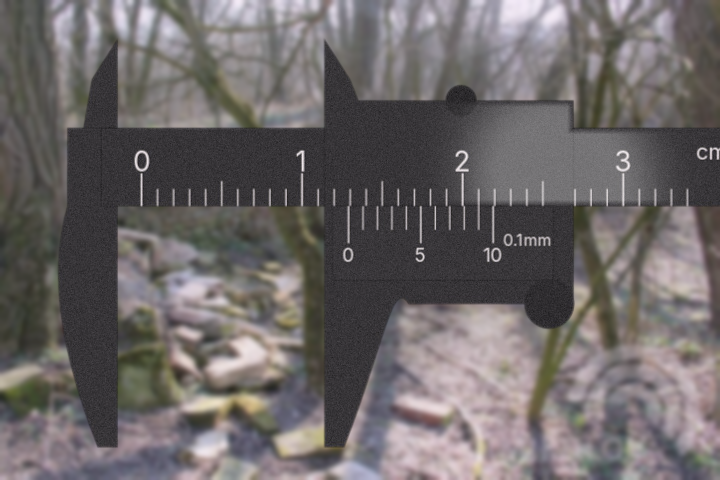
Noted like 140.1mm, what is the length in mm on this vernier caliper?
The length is 12.9mm
